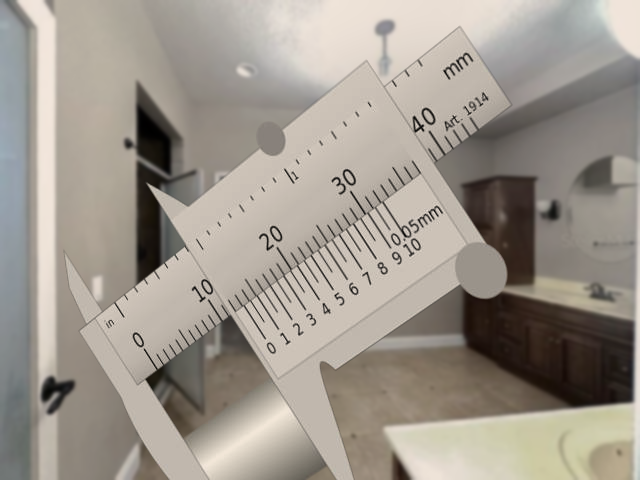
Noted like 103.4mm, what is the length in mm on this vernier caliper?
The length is 13.2mm
